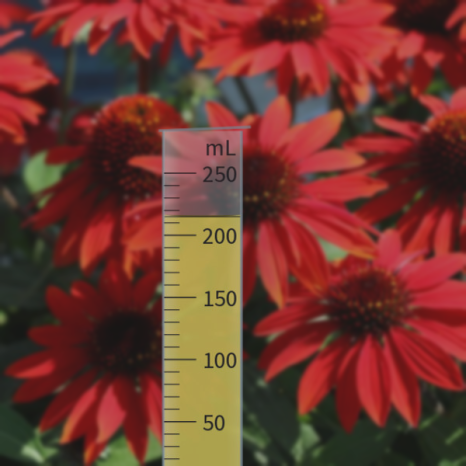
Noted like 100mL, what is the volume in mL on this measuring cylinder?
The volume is 215mL
